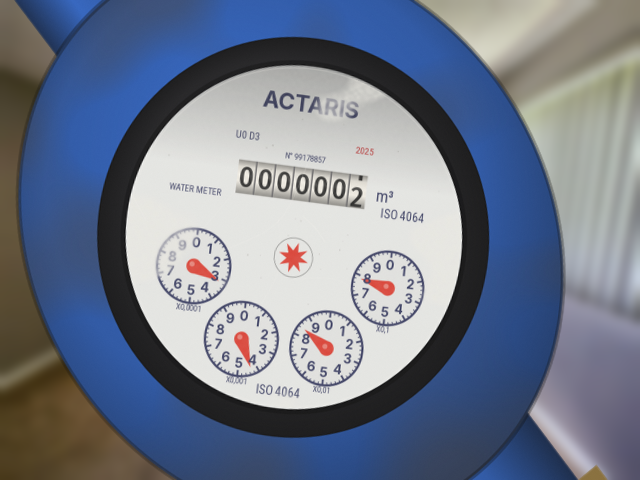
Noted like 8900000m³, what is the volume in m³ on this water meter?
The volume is 1.7843m³
